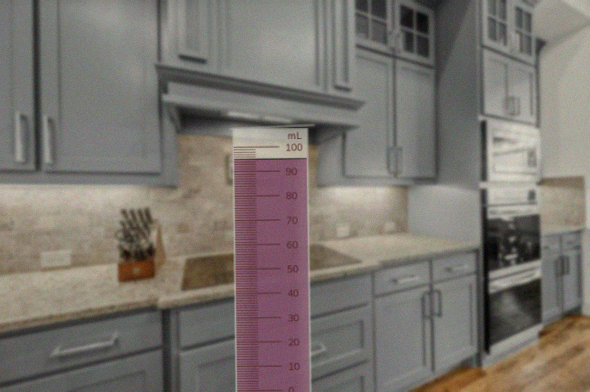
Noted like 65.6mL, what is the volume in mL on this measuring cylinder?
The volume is 95mL
